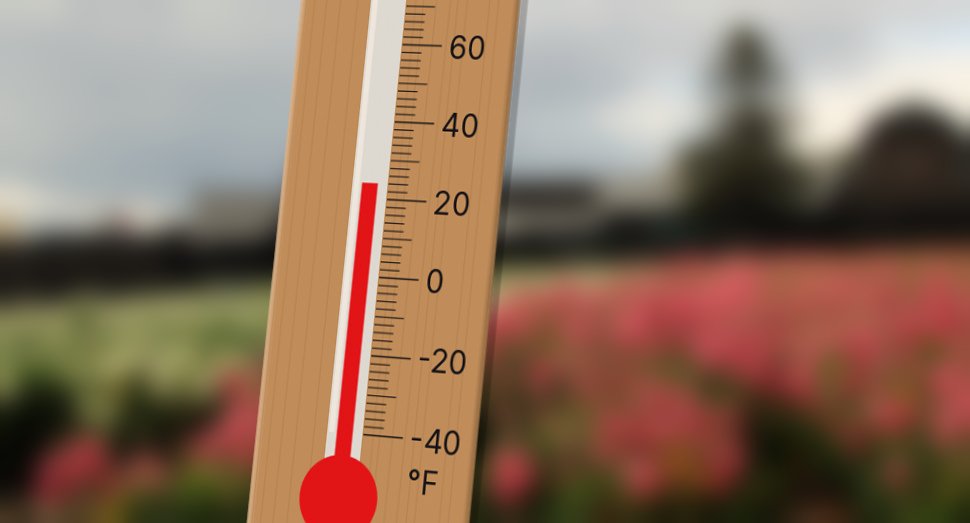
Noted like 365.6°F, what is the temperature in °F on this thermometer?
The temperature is 24°F
